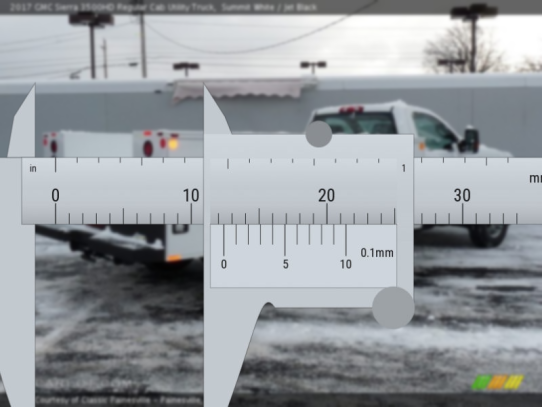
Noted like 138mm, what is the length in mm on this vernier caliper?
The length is 12.4mm
